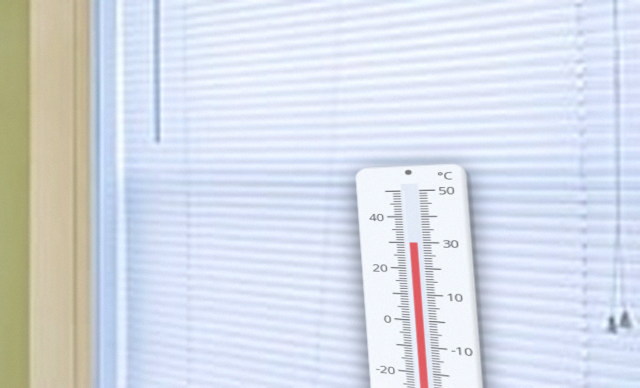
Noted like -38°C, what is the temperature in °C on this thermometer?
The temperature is 30°C
